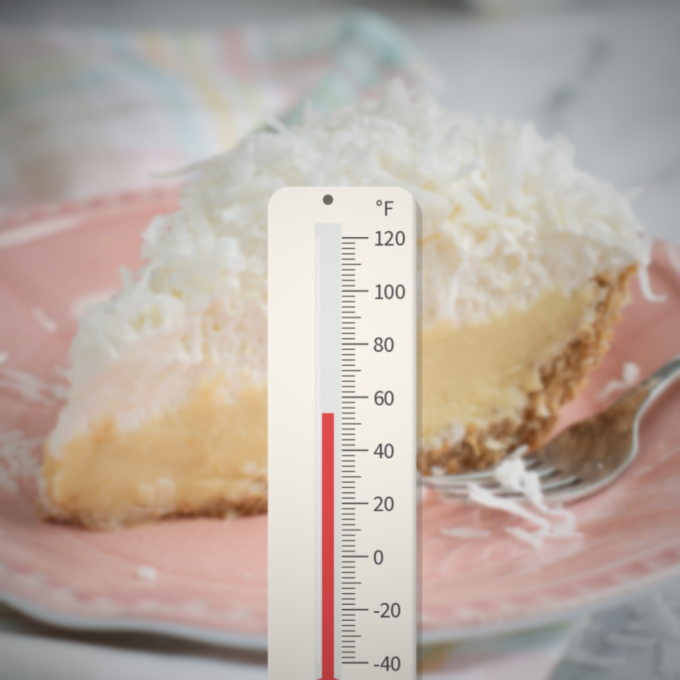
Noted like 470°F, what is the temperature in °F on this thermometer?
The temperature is 54°F
